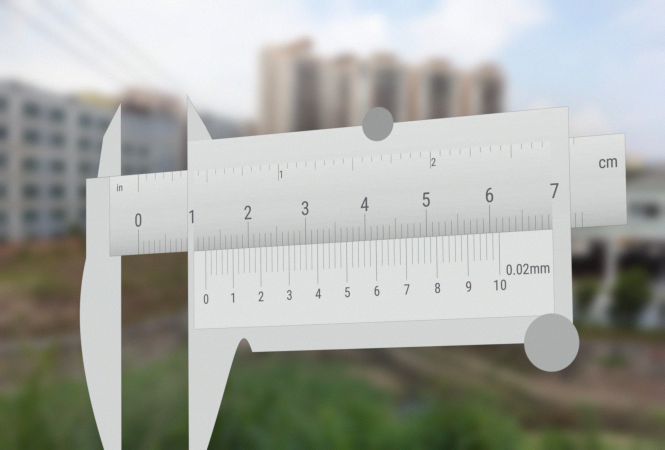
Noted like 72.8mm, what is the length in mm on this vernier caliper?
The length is 12.4mm
